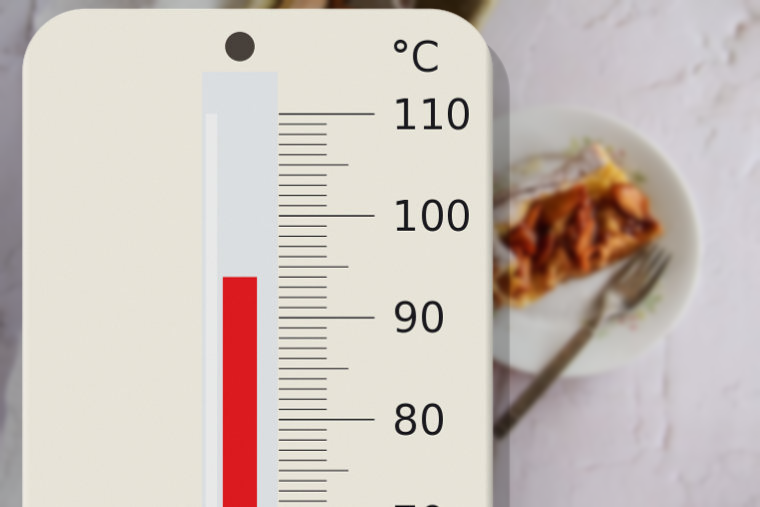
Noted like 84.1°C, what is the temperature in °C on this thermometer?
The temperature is 94°C
